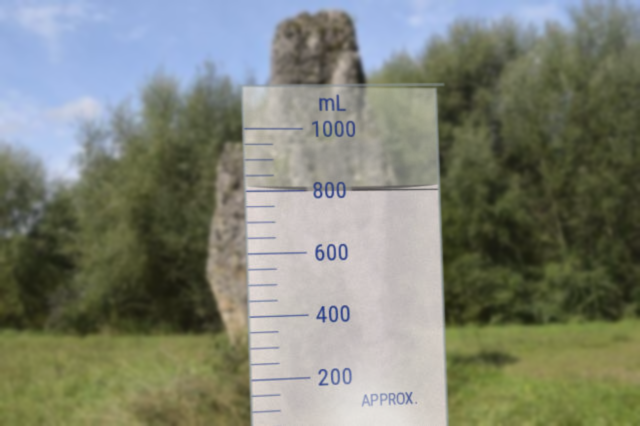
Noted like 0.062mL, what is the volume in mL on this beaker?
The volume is 800mL
